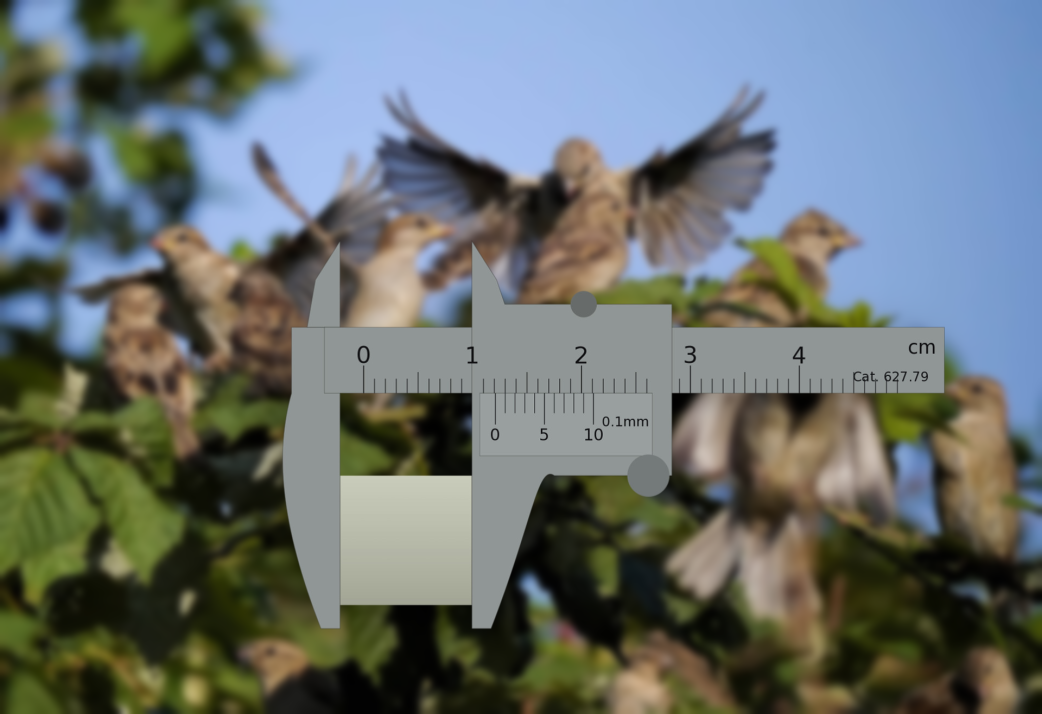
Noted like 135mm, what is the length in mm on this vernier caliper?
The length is 12.1mm
